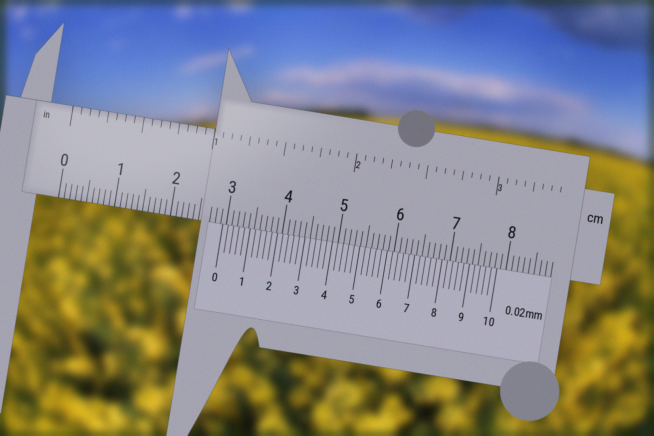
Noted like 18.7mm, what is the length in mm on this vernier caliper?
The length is 29.4mm
